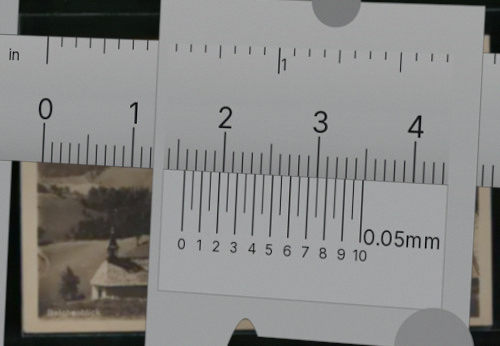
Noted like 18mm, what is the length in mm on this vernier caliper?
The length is 15.8mm
